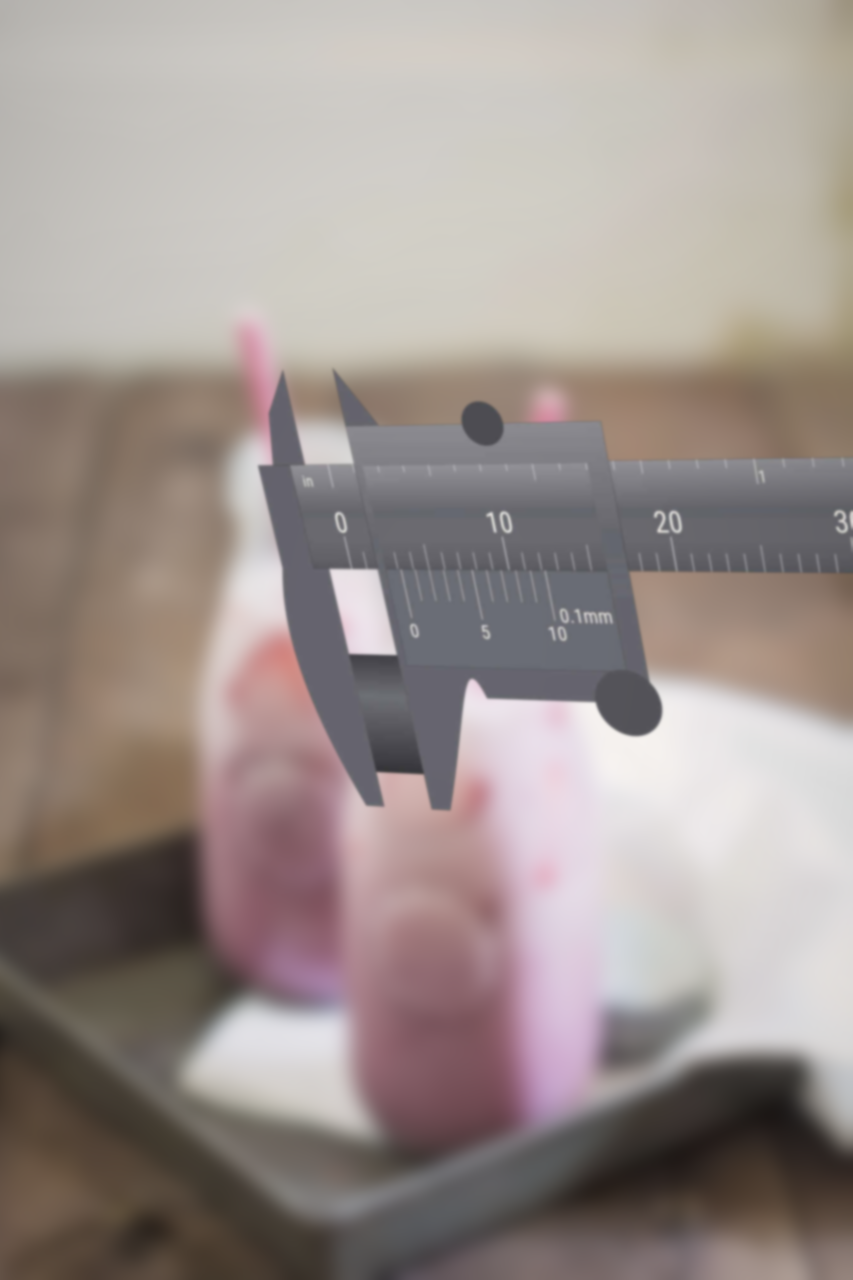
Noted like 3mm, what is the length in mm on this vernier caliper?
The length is 3.2mm
